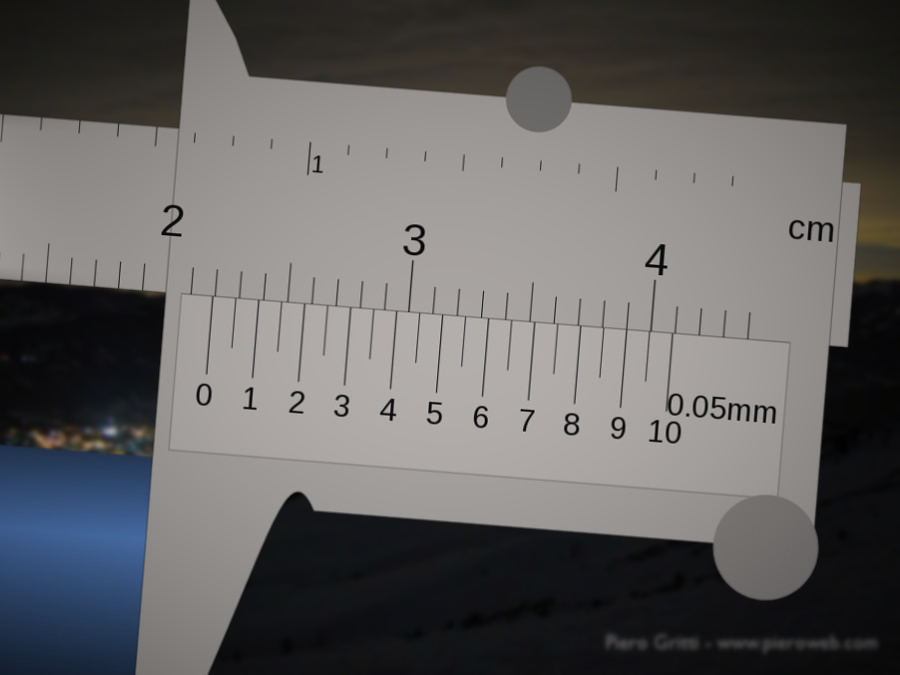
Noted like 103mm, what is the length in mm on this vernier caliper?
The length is 21.90mm
